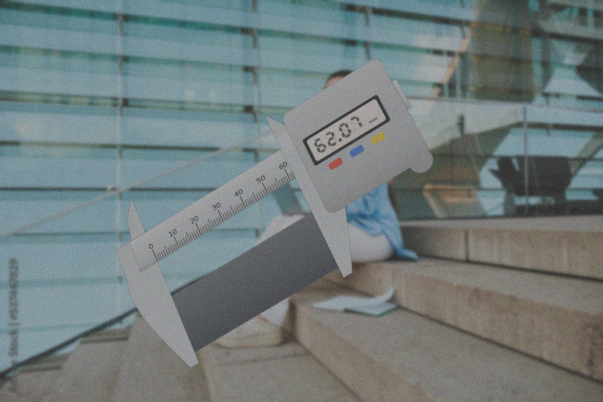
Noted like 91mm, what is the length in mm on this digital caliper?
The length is 62.07mm
